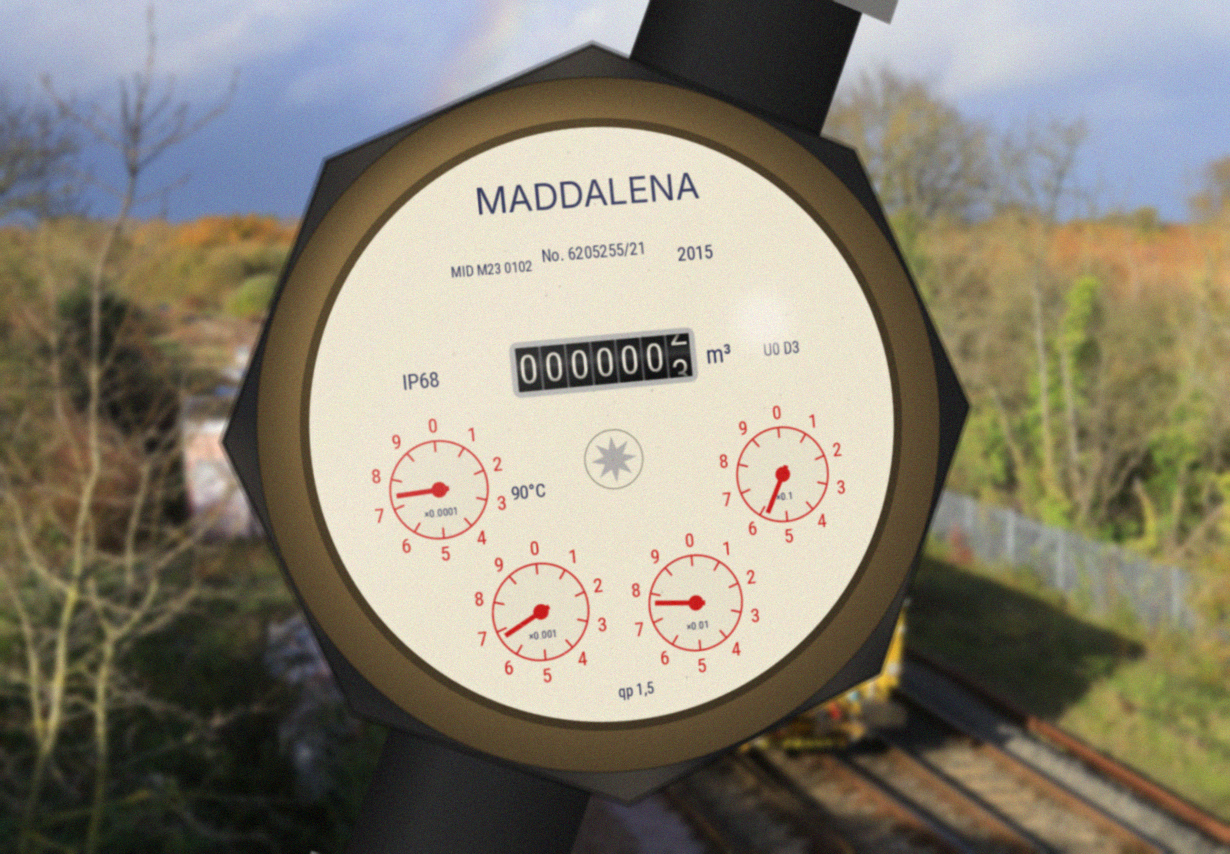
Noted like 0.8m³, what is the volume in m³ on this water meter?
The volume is 2.5767m³
